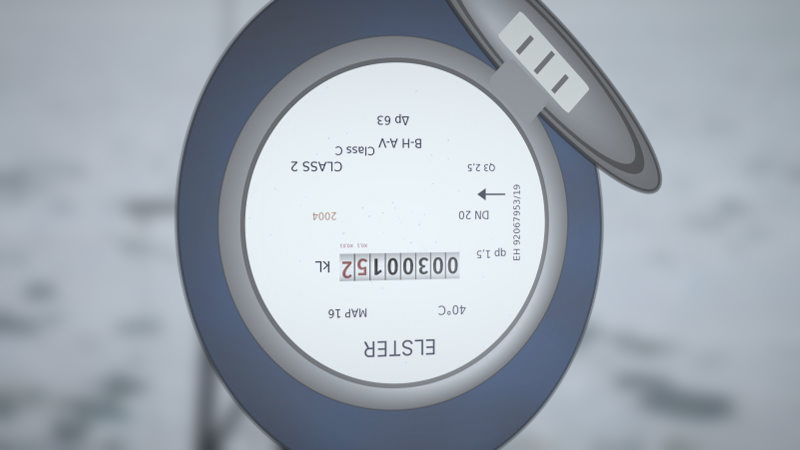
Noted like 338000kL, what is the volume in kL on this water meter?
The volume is 3001.52kL
